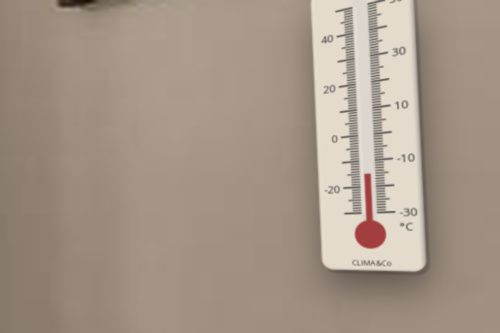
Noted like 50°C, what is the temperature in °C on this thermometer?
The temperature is -15°C
